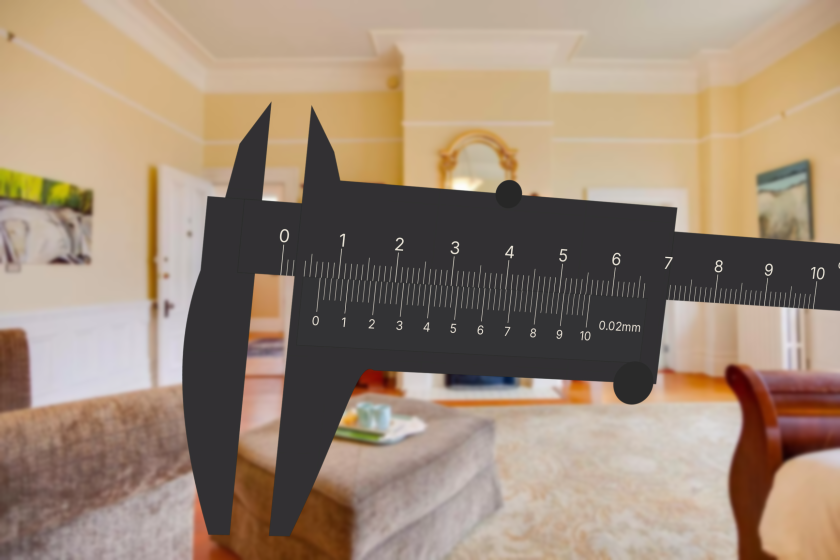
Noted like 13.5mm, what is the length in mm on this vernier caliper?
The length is 6.8mm
